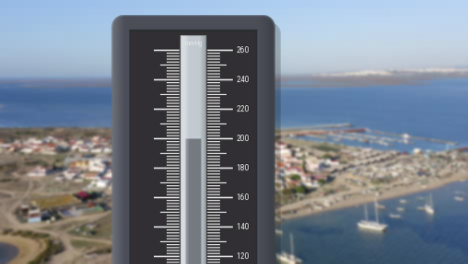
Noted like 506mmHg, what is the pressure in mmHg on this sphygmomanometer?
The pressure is 200mmHg
